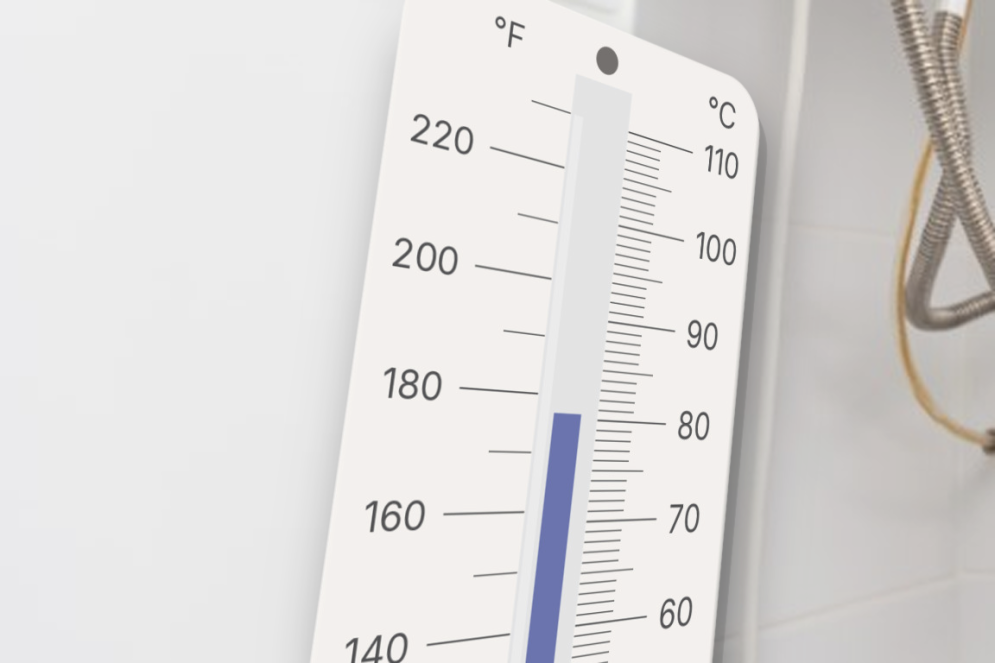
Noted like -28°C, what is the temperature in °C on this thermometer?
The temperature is 80.5°C
